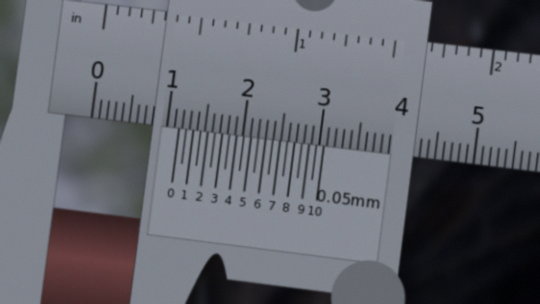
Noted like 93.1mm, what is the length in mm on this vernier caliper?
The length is 11.6mm
